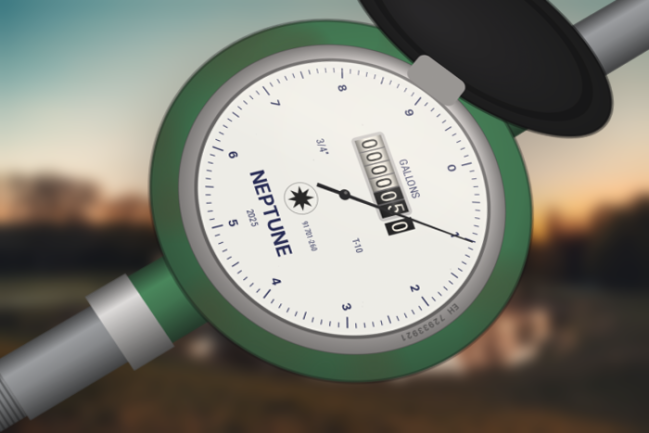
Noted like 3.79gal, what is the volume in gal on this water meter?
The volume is 51.0gal
